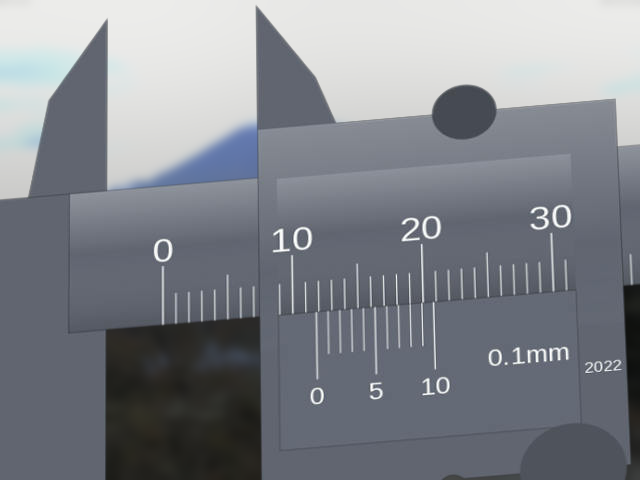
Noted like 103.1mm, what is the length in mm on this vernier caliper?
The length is 11.8mm
